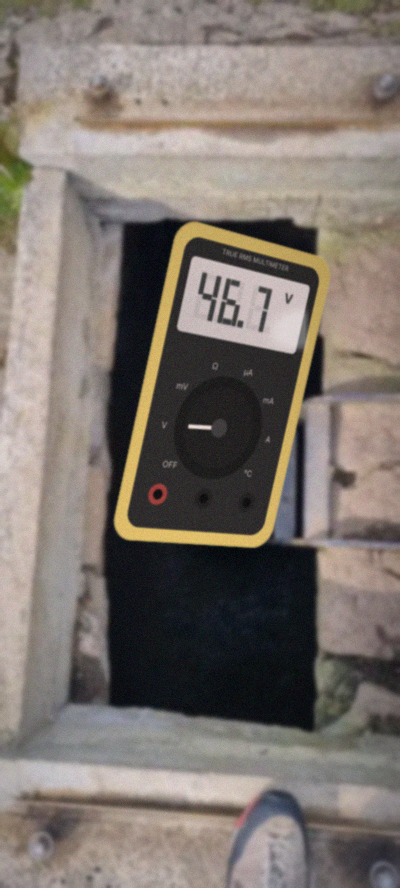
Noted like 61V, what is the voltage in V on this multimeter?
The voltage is 46.7V
